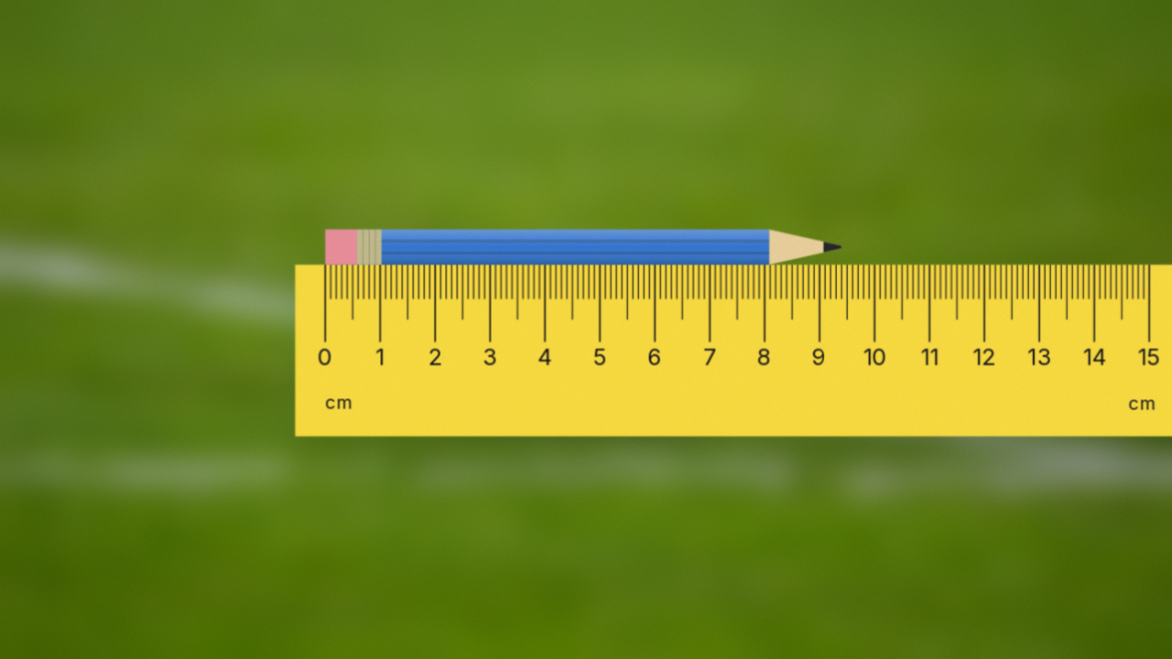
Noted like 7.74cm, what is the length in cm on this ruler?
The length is 9.4cm
